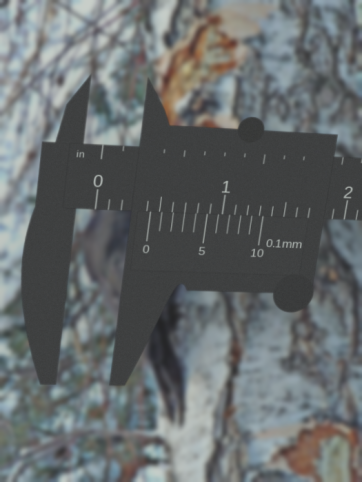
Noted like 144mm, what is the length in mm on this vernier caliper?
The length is 4.3mm
